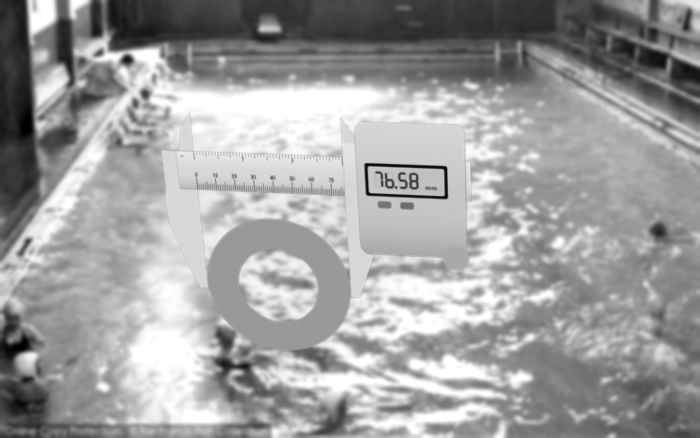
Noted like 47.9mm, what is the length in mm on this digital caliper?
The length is 76.58mm
